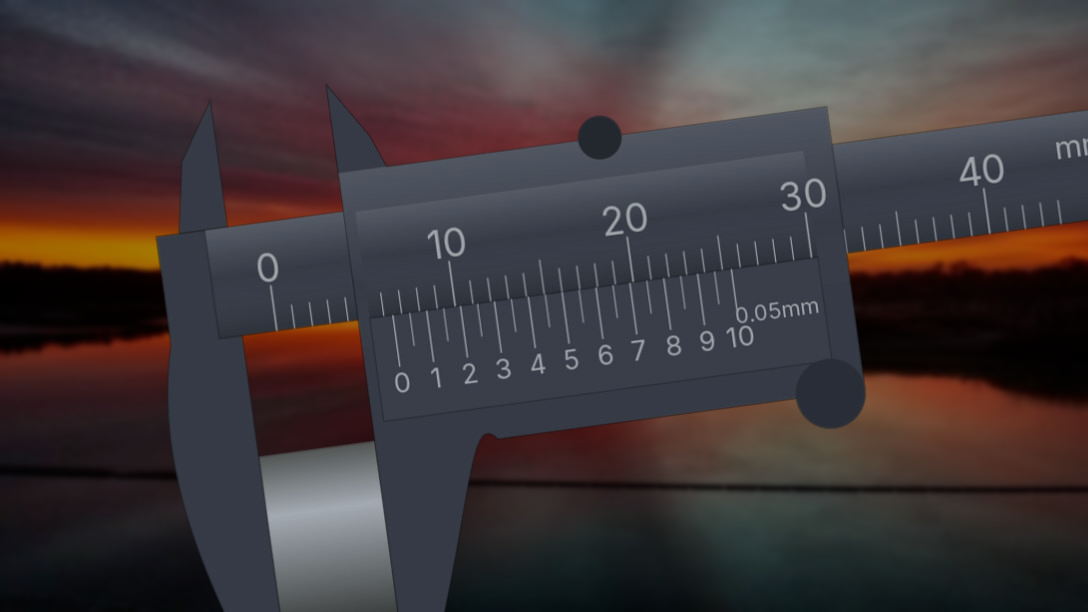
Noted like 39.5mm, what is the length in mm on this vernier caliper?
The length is 6.5mm
